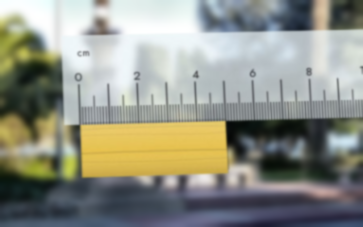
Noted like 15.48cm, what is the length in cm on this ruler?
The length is 5cm
